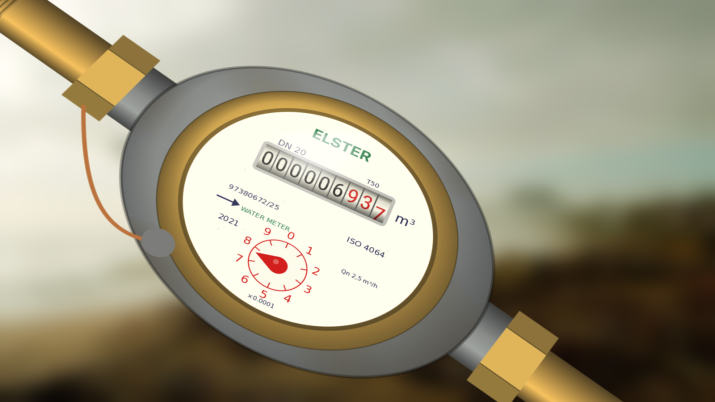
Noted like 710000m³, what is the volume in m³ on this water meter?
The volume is 6.9367m³
